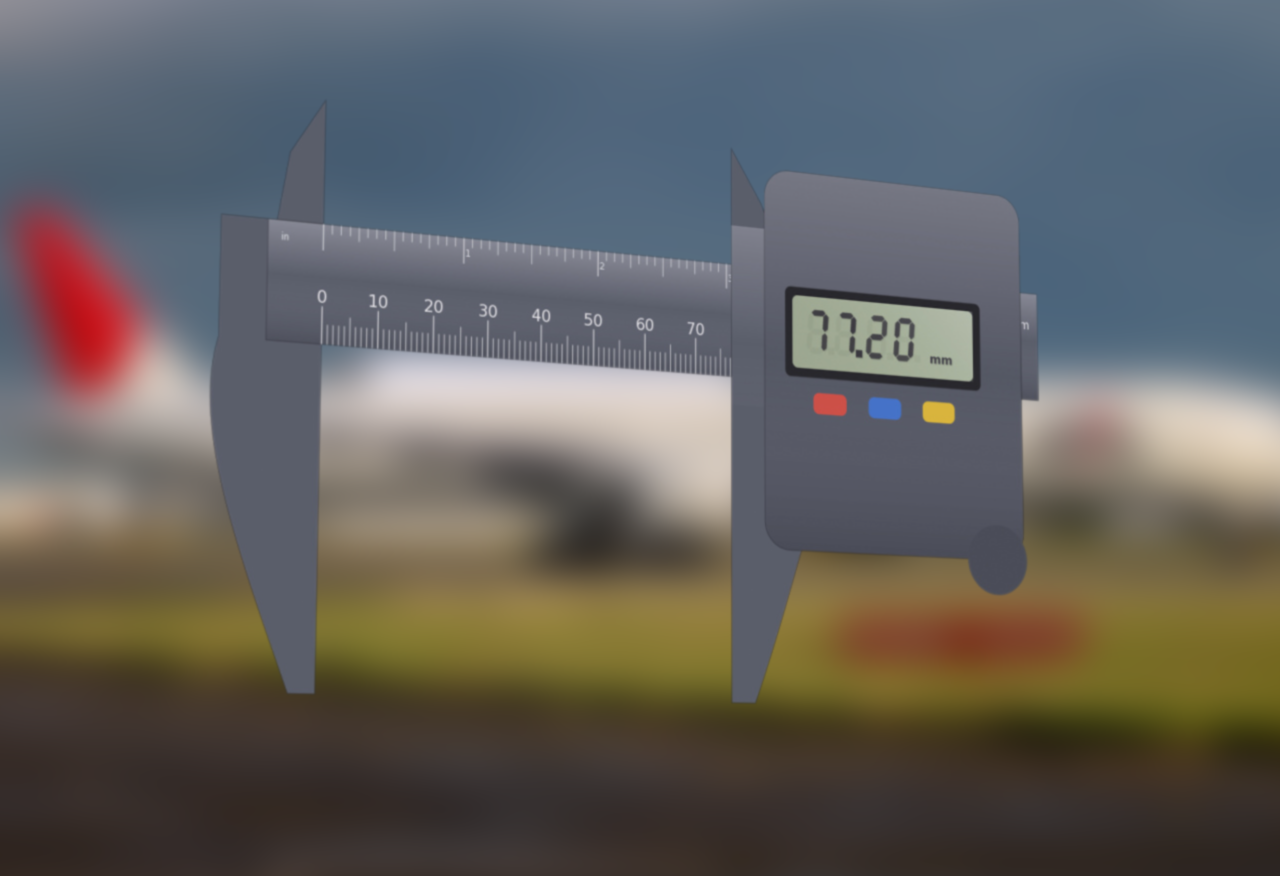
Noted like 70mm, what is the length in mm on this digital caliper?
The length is 77.20mm
